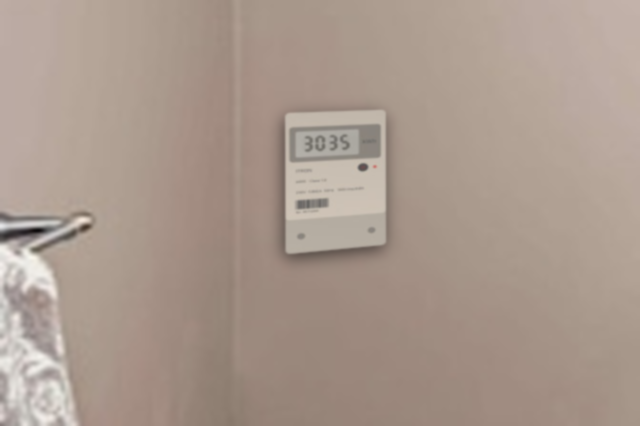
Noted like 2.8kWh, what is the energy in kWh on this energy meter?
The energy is 3035kWh
